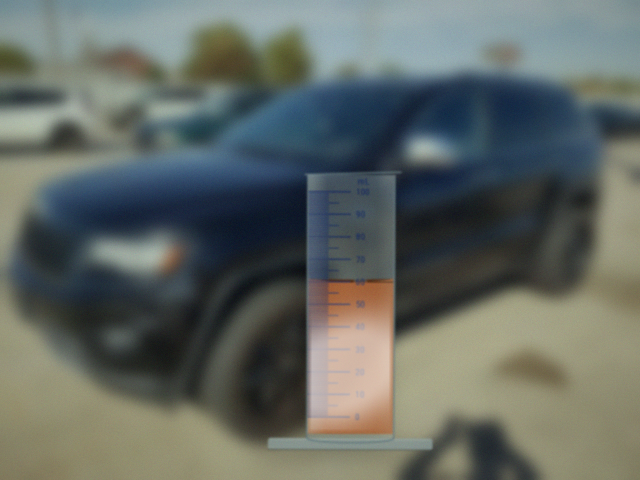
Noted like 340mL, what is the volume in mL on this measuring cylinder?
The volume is 60mL
